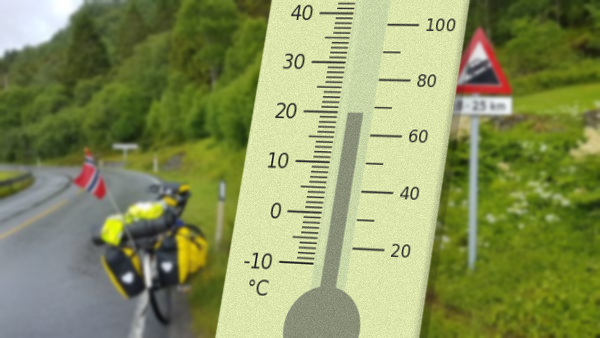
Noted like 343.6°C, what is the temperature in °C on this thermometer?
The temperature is 20°C
